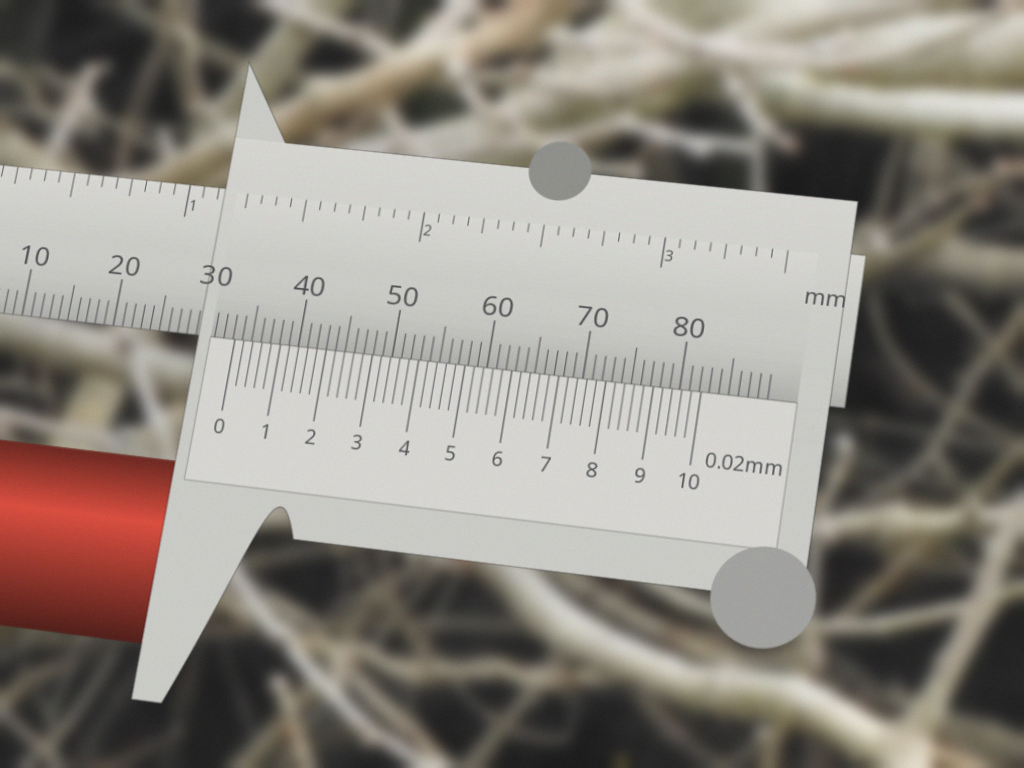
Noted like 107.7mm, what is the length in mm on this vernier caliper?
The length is 33.2mm
